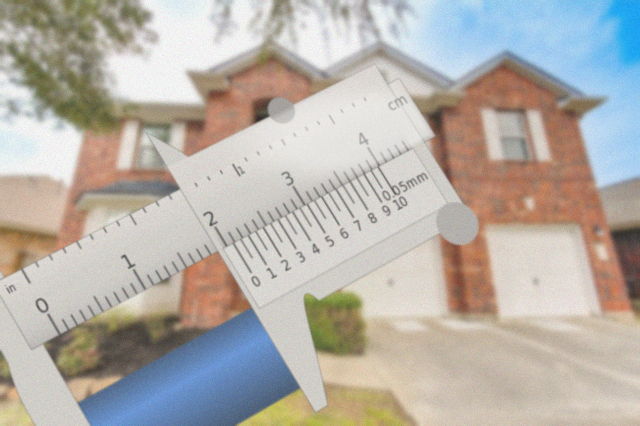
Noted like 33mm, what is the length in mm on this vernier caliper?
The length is 20.8mm
